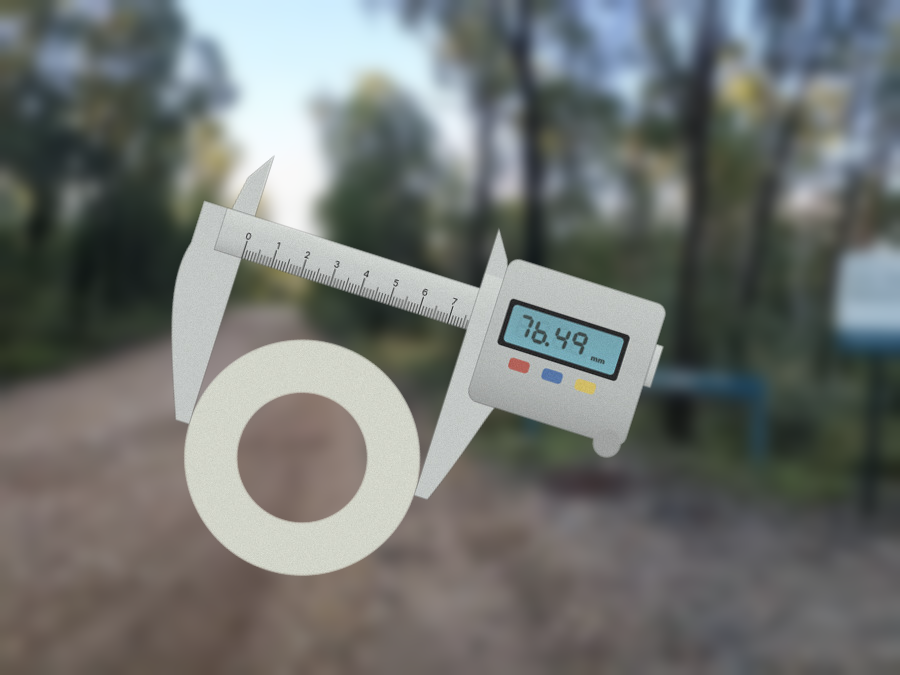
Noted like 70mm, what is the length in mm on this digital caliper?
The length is 76.49mm
